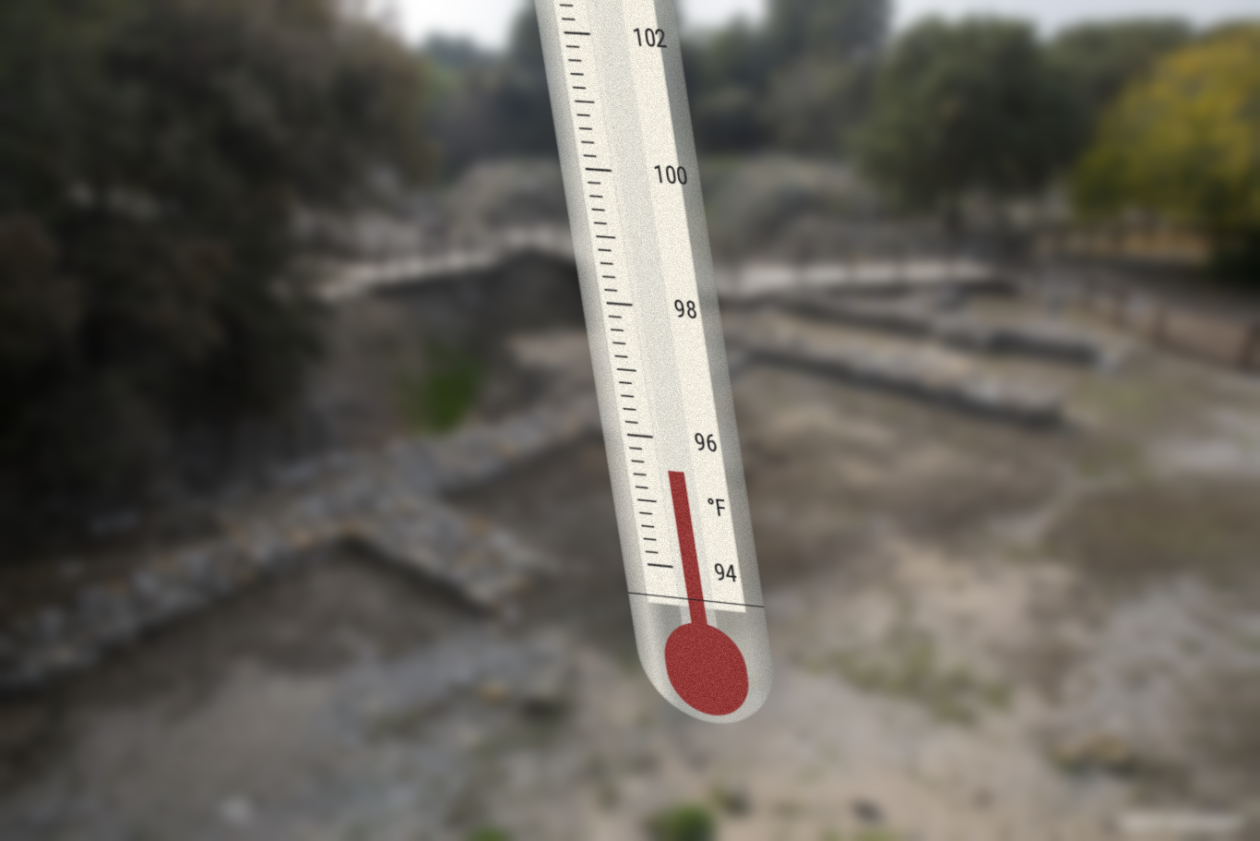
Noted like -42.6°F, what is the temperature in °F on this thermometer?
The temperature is 95.5°F
